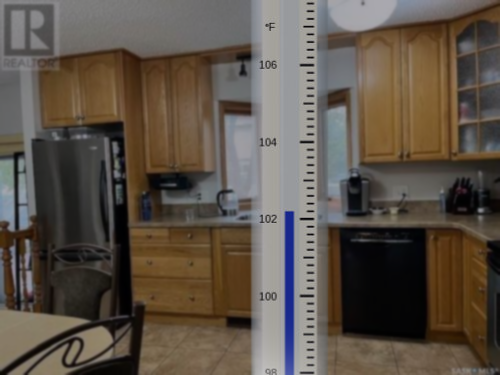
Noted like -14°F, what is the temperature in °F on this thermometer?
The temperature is 102.2°F
